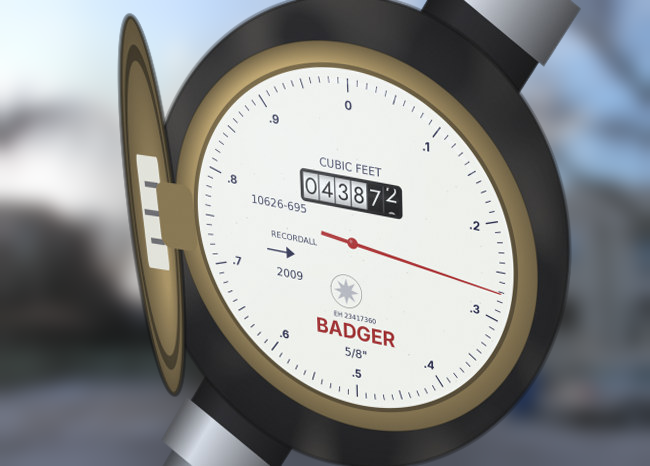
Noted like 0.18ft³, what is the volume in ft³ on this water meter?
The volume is 43872.27ft³
